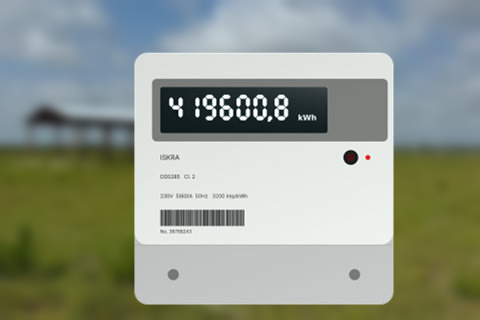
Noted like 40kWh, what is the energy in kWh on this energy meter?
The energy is 419600.8kWh
